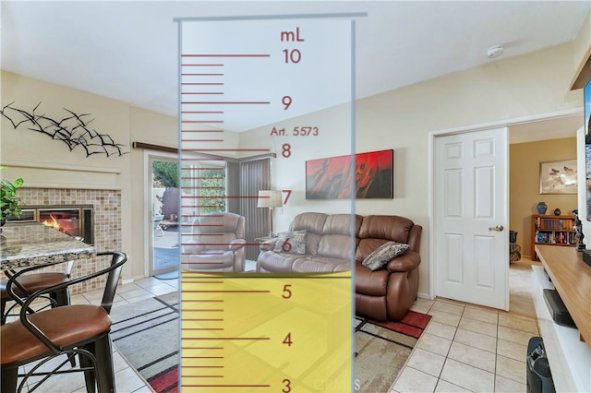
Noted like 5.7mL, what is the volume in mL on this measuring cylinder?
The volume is 5.3mL
